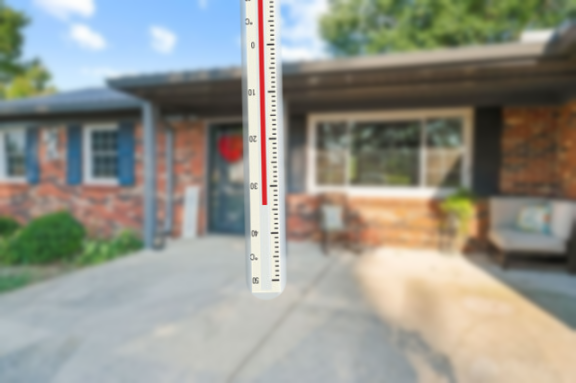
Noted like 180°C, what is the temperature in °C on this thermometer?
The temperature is 34°C
